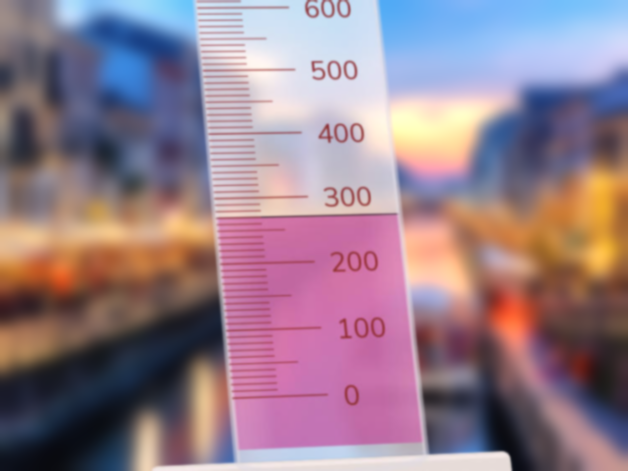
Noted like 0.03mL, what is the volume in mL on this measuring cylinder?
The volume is 270mL
